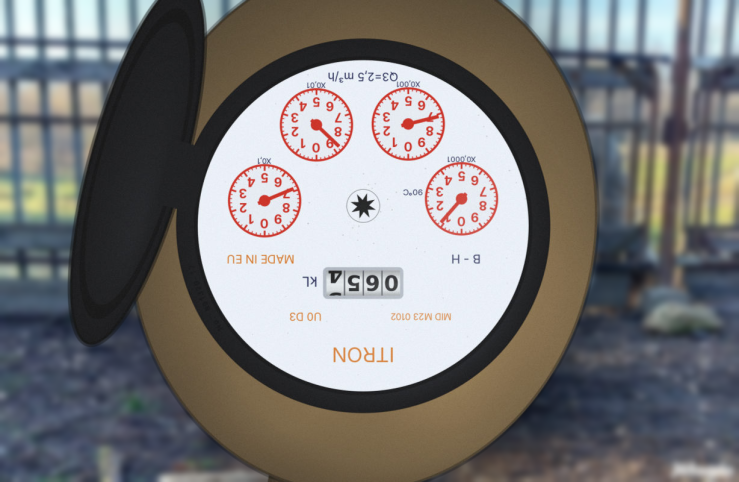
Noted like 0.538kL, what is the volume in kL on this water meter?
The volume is 653.6871kL
